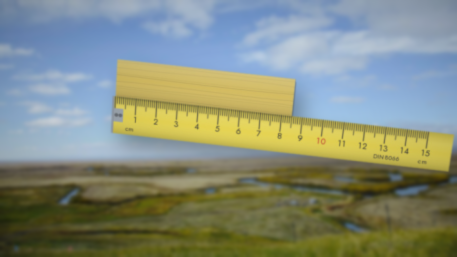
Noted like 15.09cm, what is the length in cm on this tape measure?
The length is 8.5cm
